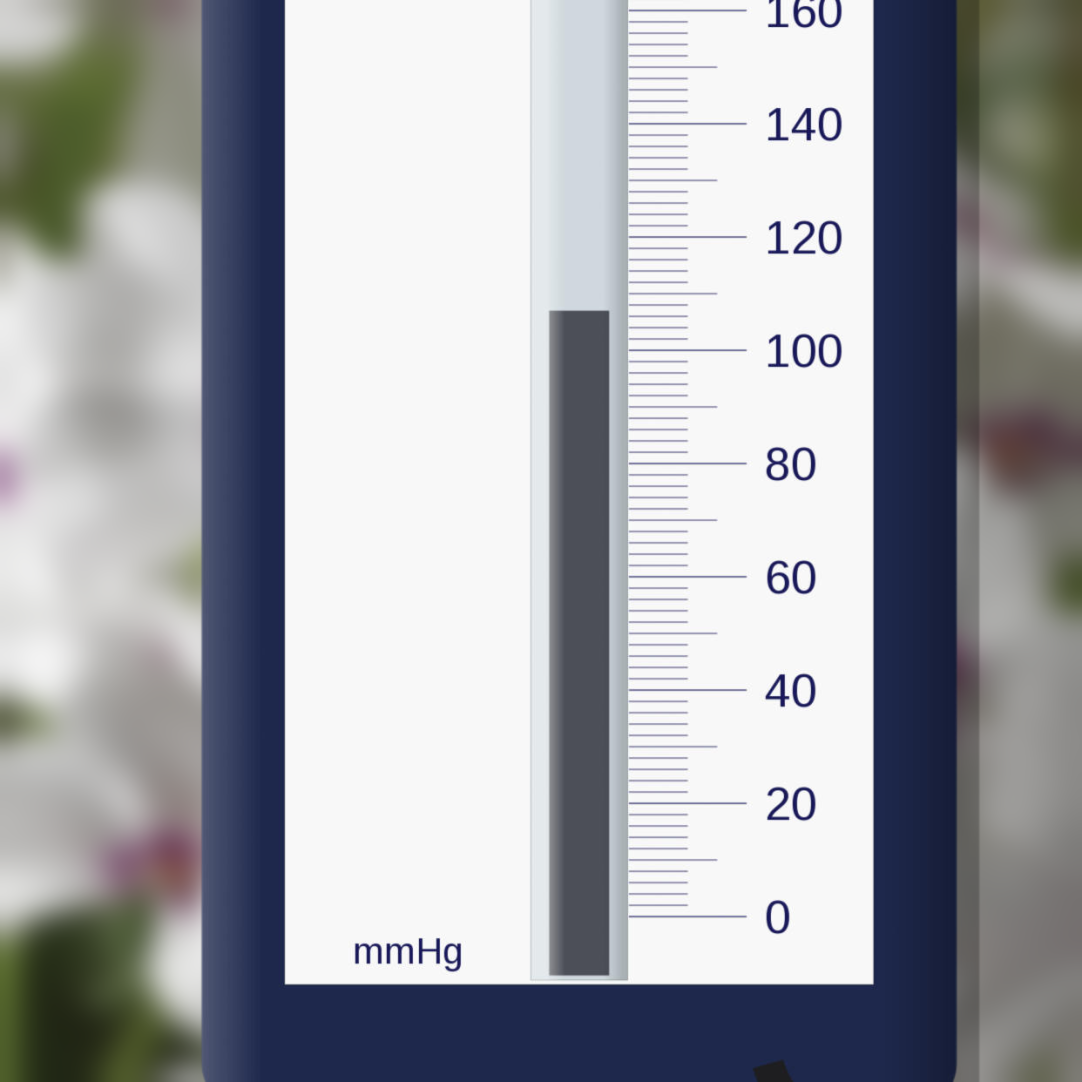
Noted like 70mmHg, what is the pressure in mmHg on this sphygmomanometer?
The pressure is 107mmHg
